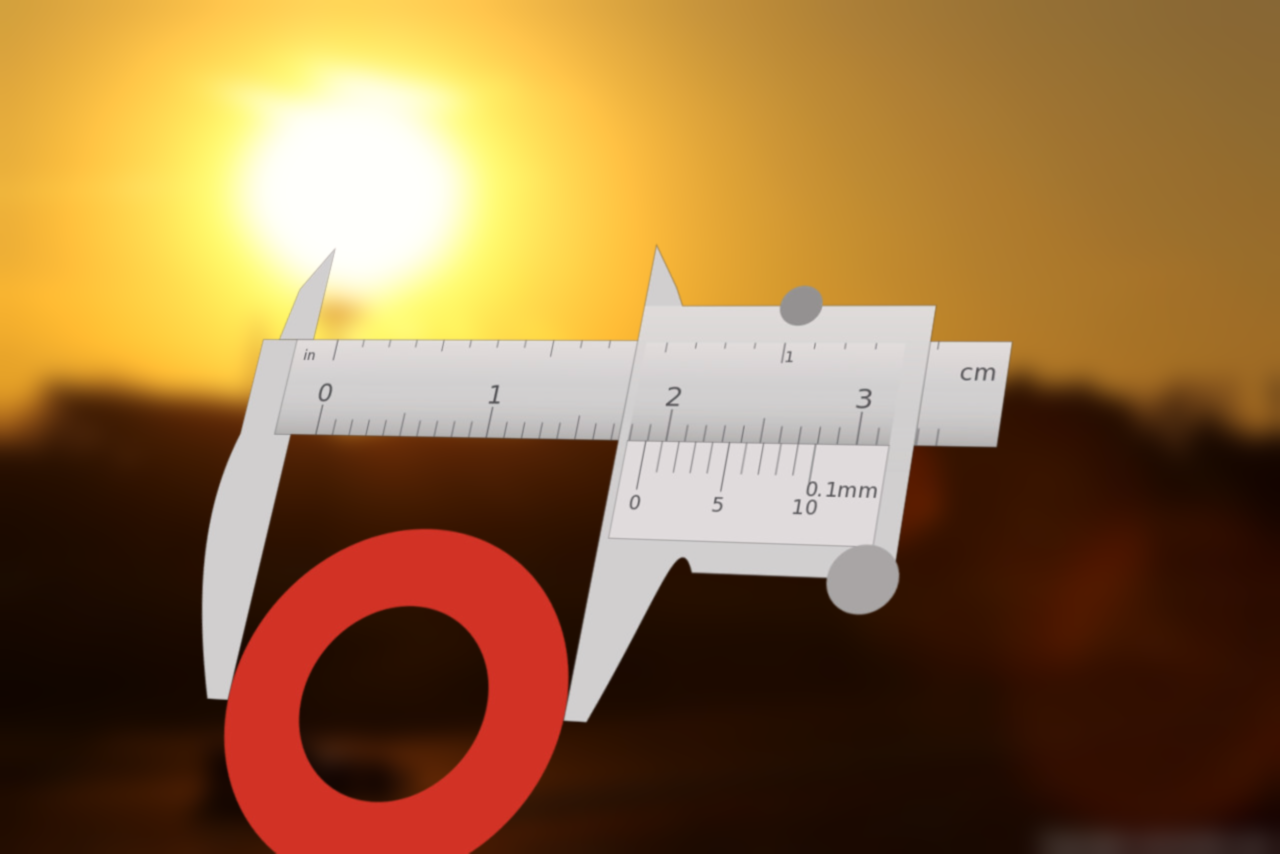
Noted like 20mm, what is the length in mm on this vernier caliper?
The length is 18.9mm
